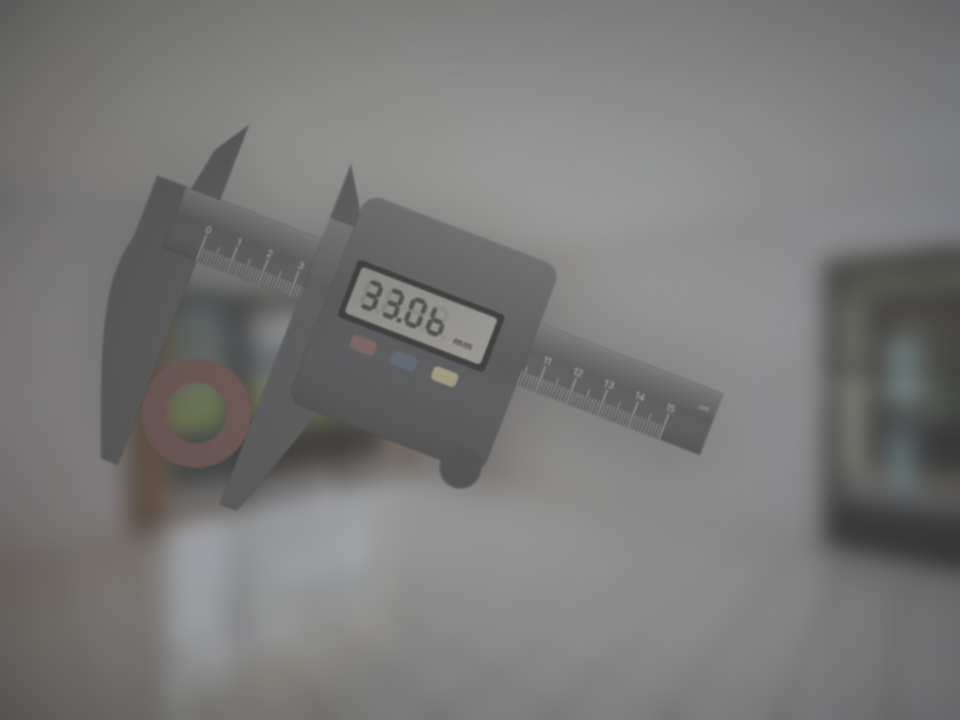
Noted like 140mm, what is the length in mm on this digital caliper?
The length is 33.06mm
